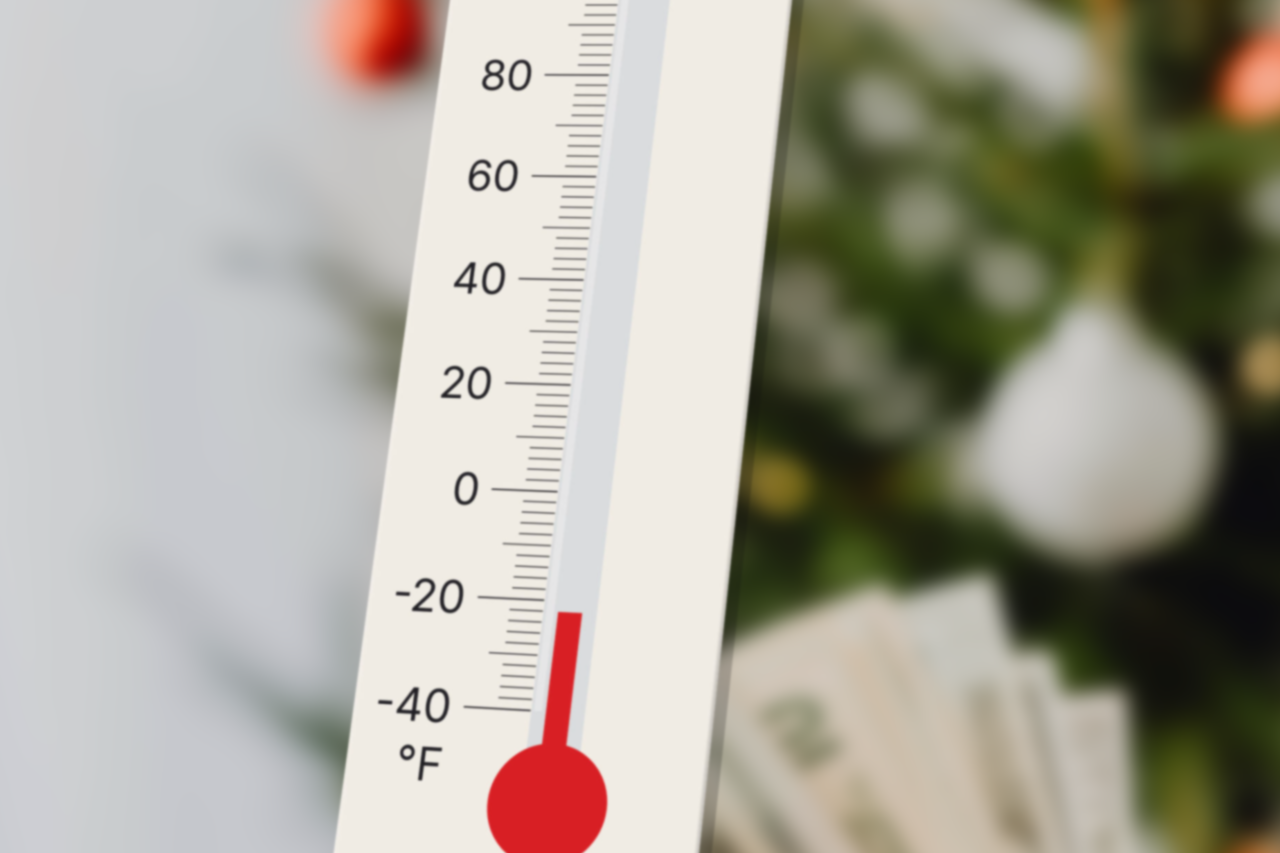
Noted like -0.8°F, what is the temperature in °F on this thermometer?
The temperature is -22°F
